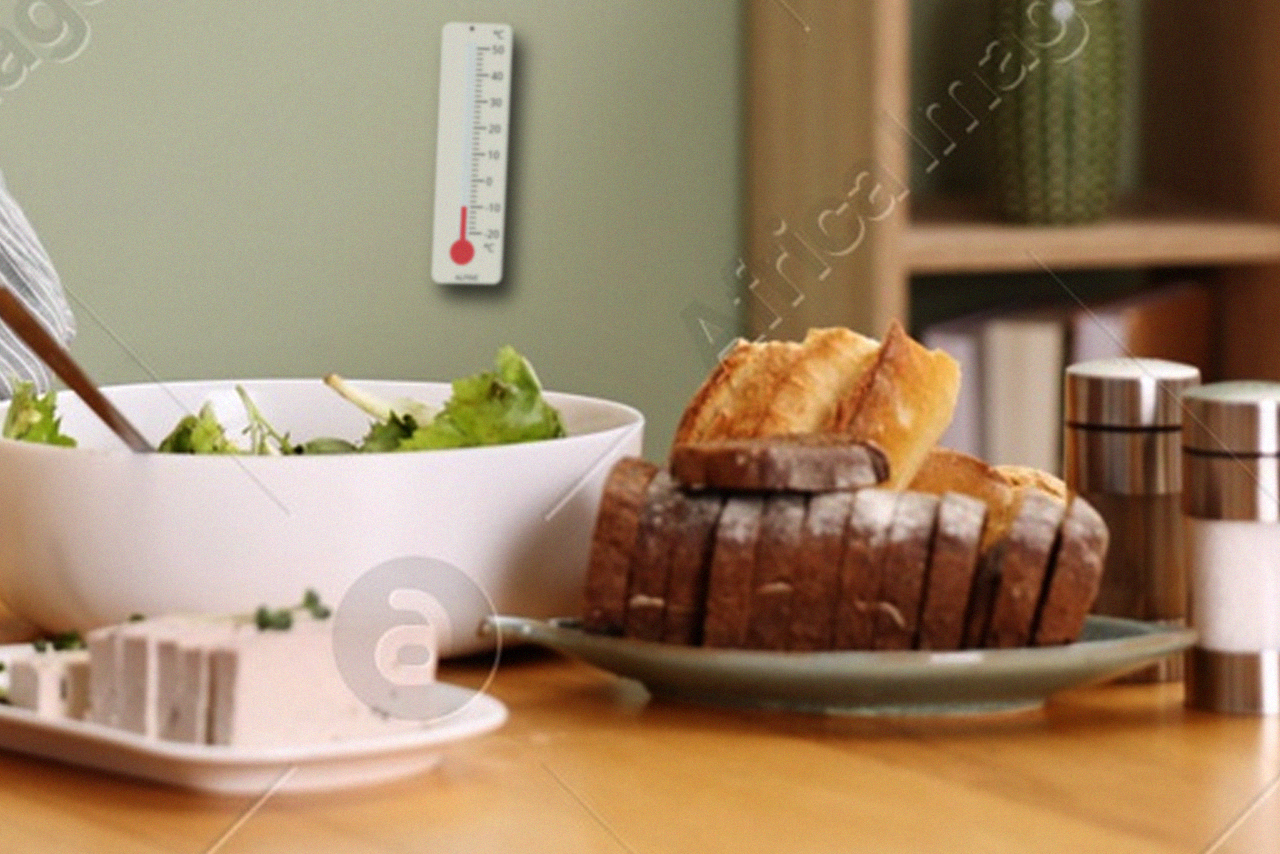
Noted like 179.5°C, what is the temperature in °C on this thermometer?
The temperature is -10°C
